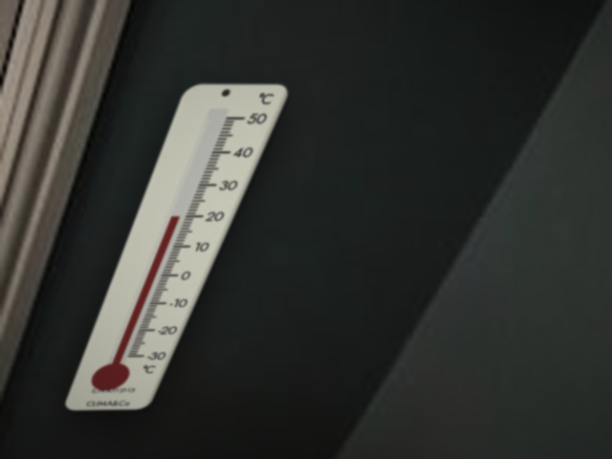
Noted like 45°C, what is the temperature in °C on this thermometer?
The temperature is 20°C
